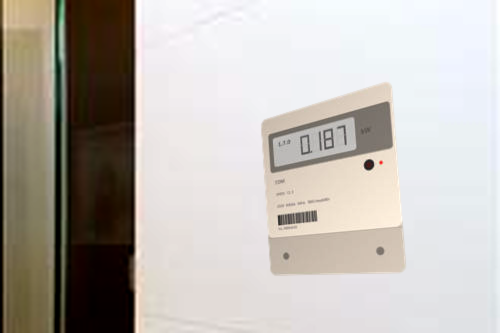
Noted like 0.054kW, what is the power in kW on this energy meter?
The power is 0.187kW
